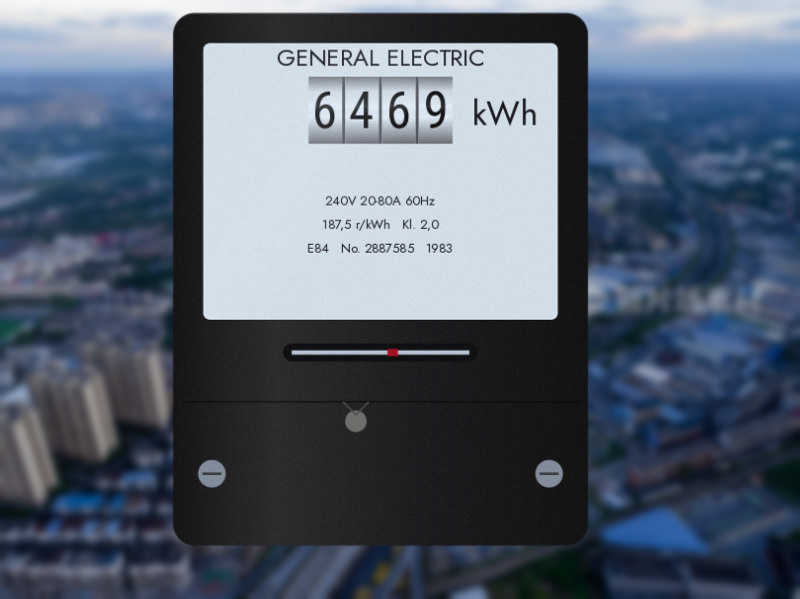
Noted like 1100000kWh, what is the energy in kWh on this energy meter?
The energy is 6469kWh
